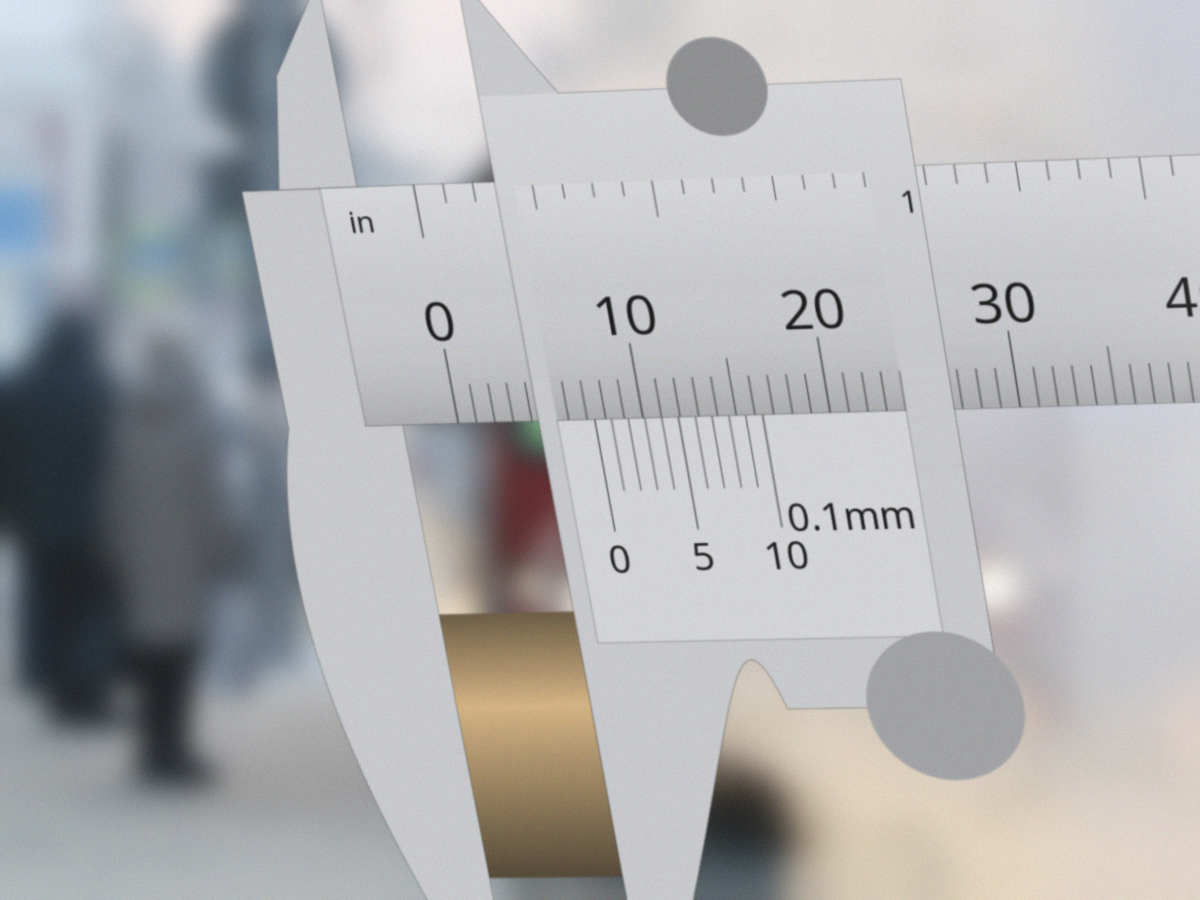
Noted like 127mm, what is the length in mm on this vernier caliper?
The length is 7.4mm
